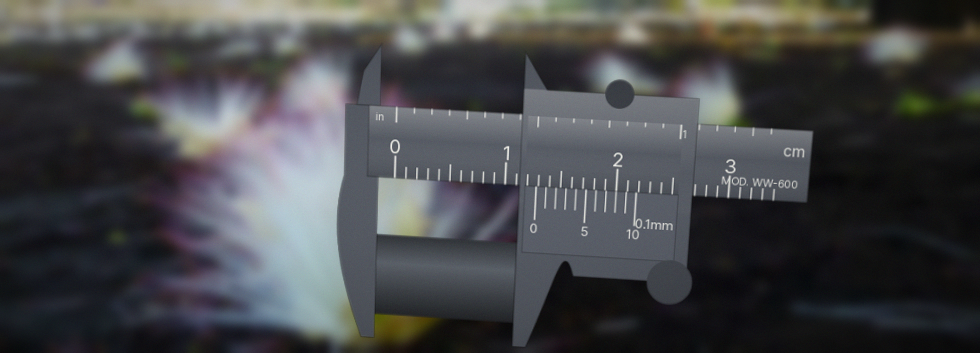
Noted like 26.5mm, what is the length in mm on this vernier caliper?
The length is 12.8mm
